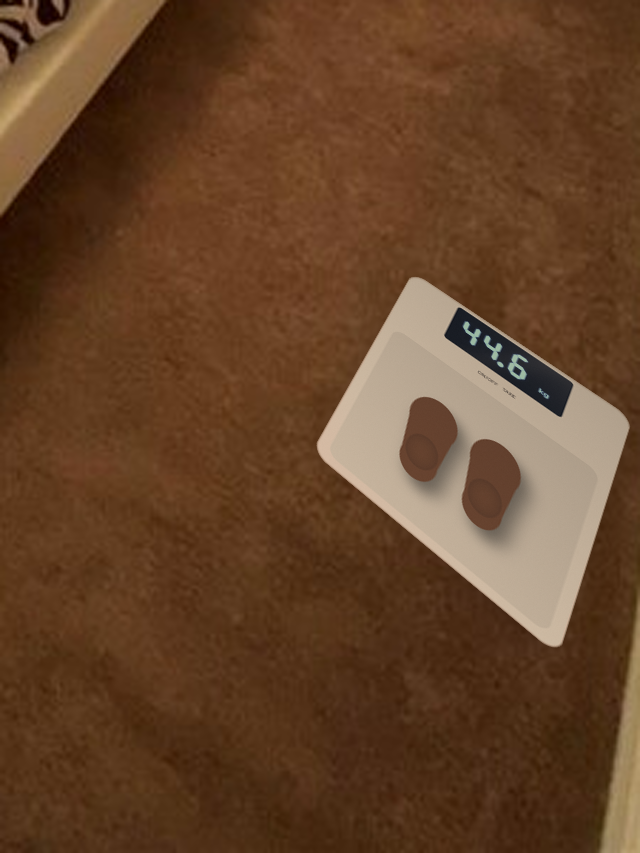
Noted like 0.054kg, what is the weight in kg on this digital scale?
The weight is 44.6kg
